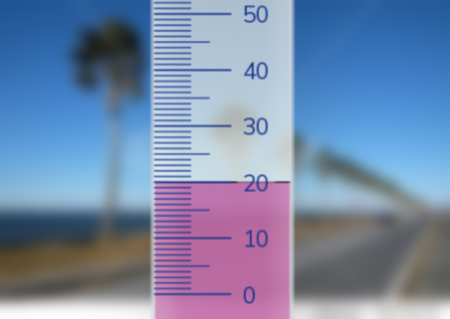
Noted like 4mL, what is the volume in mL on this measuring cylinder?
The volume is 20mL
